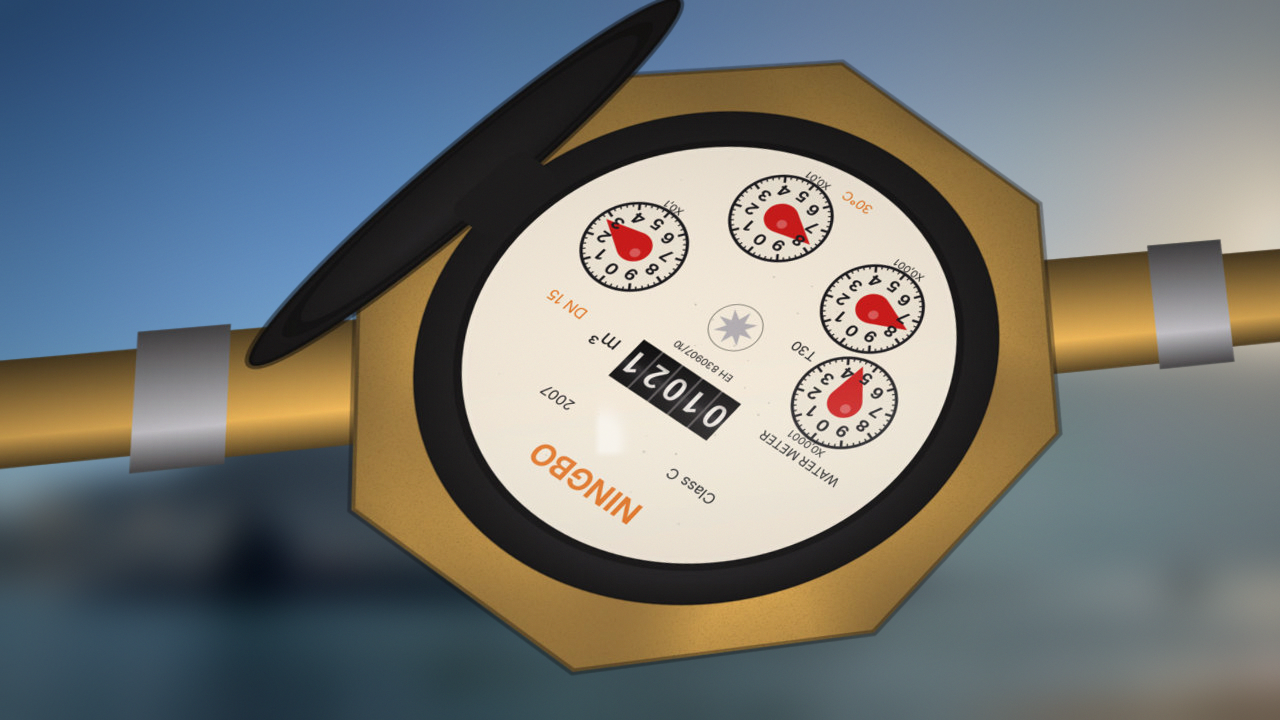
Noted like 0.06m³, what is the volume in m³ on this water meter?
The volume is 1021.2774m³
